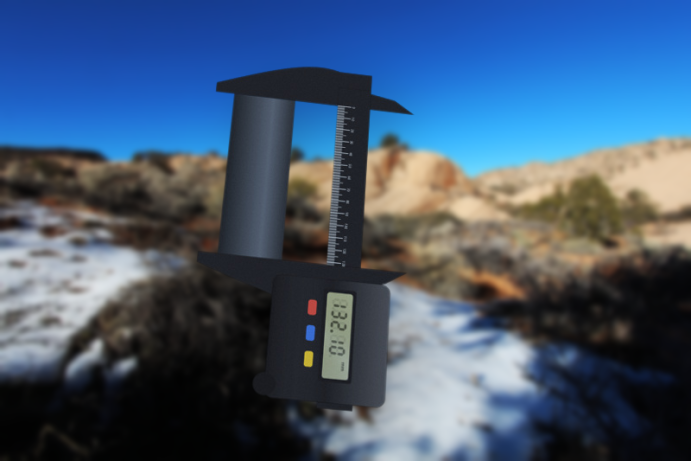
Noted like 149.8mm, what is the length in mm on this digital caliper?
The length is 132.10mm
